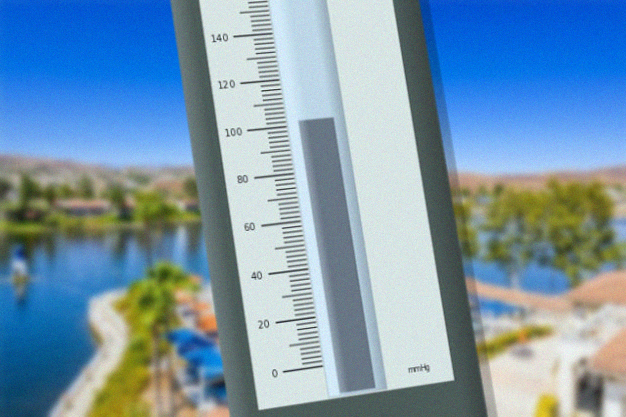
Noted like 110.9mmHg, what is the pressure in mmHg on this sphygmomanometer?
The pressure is 102mmHg
